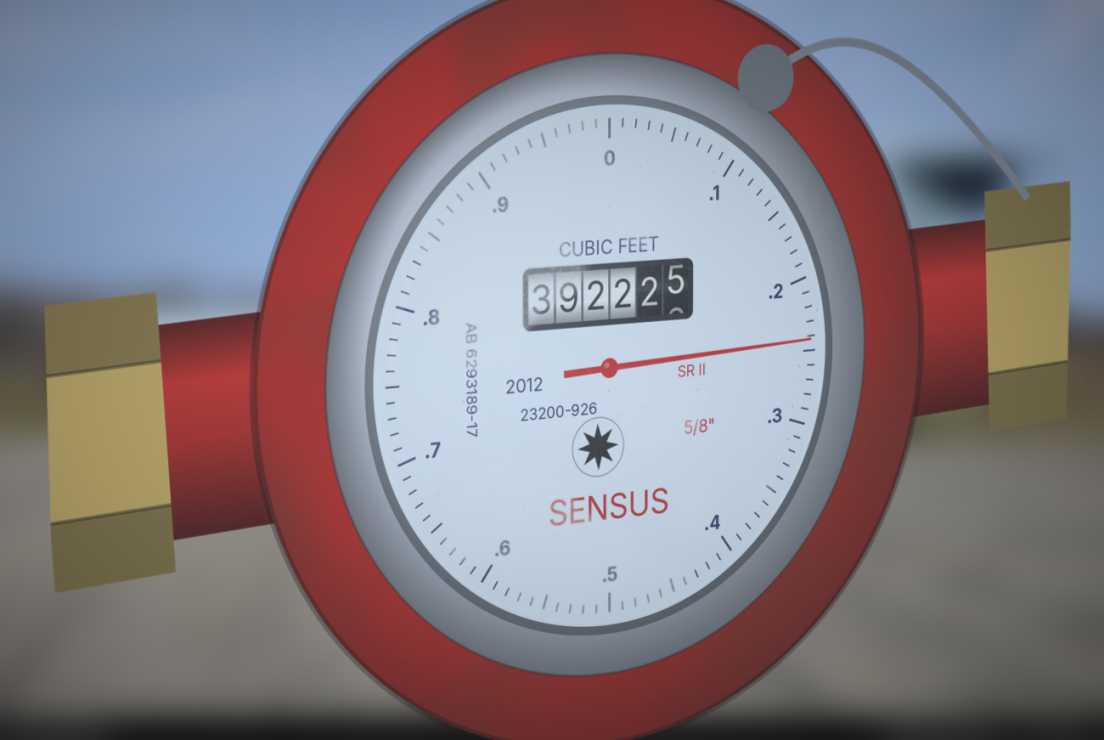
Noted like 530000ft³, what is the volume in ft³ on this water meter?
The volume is 392225.24ft³
